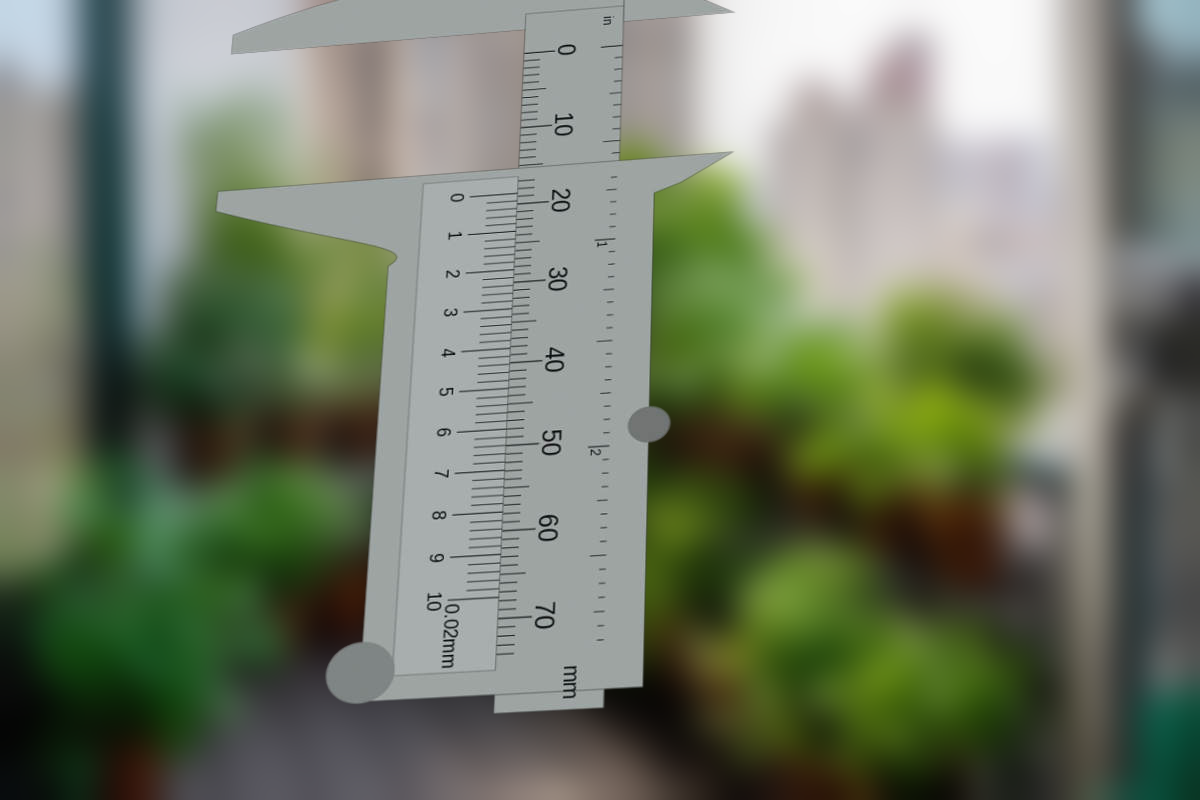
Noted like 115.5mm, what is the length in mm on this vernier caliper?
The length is 18.6mm
